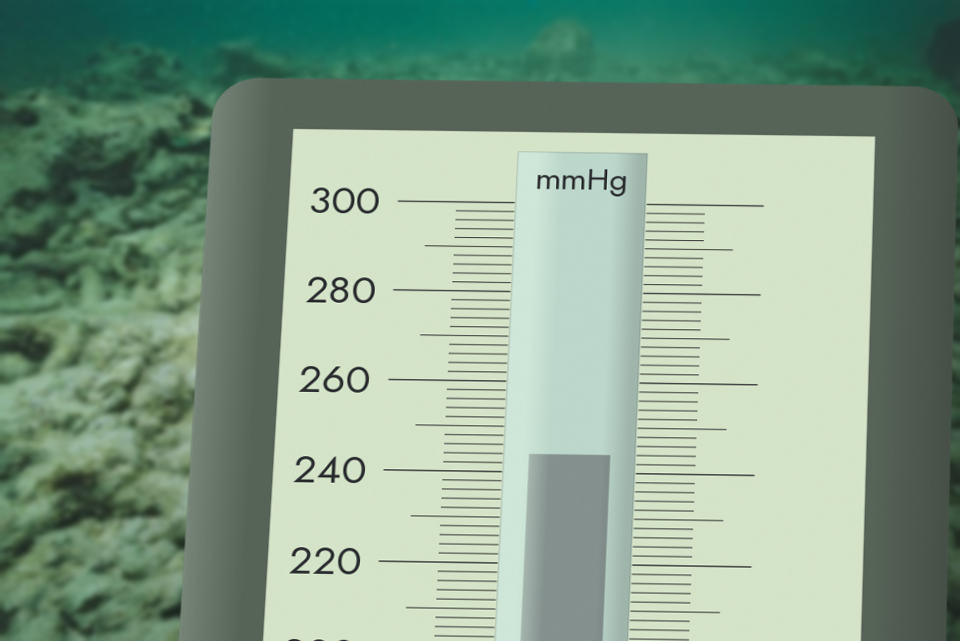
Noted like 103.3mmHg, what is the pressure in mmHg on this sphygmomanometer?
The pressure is 244mmHg
